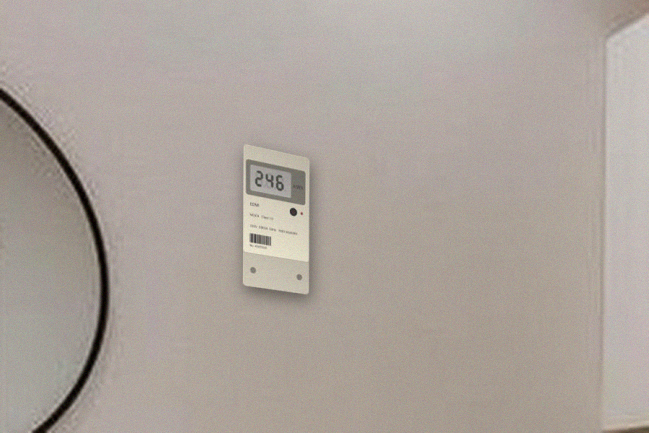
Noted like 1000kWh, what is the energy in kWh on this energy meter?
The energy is 246kWh
